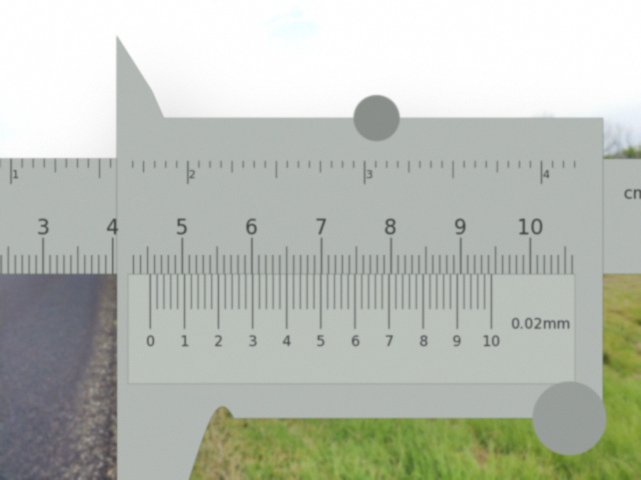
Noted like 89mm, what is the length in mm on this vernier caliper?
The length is 45.4mm
